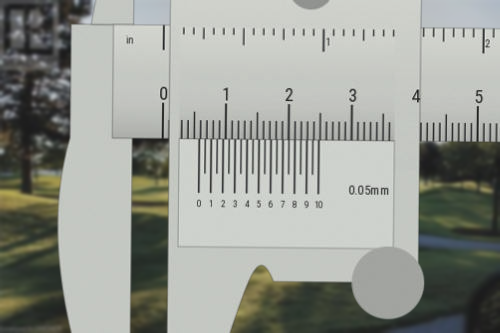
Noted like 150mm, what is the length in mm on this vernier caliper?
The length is 5.8mm
